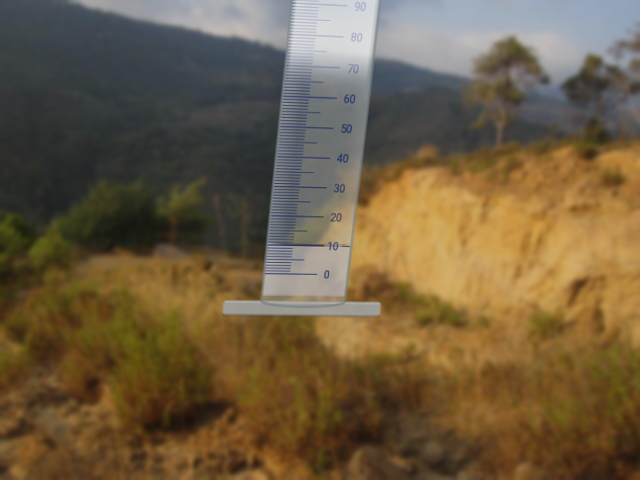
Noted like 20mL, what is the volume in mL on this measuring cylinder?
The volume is 10mL
